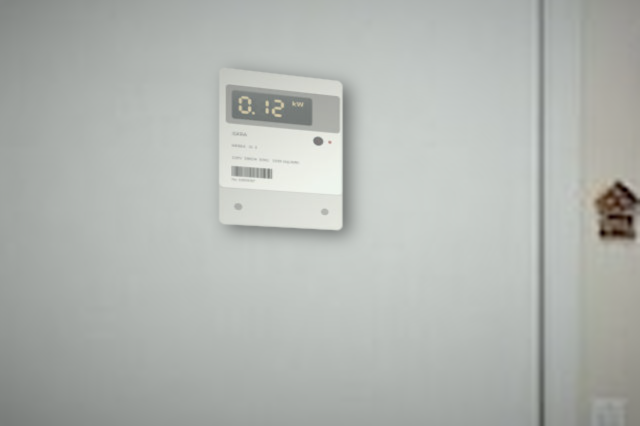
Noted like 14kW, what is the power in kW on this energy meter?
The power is 0.12kW
